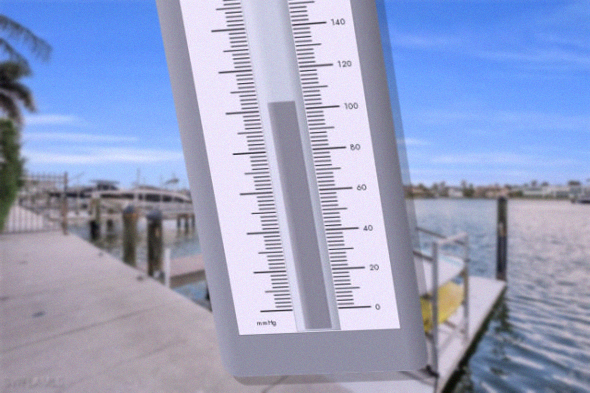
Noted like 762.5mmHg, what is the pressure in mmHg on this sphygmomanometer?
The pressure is 104mmHg
